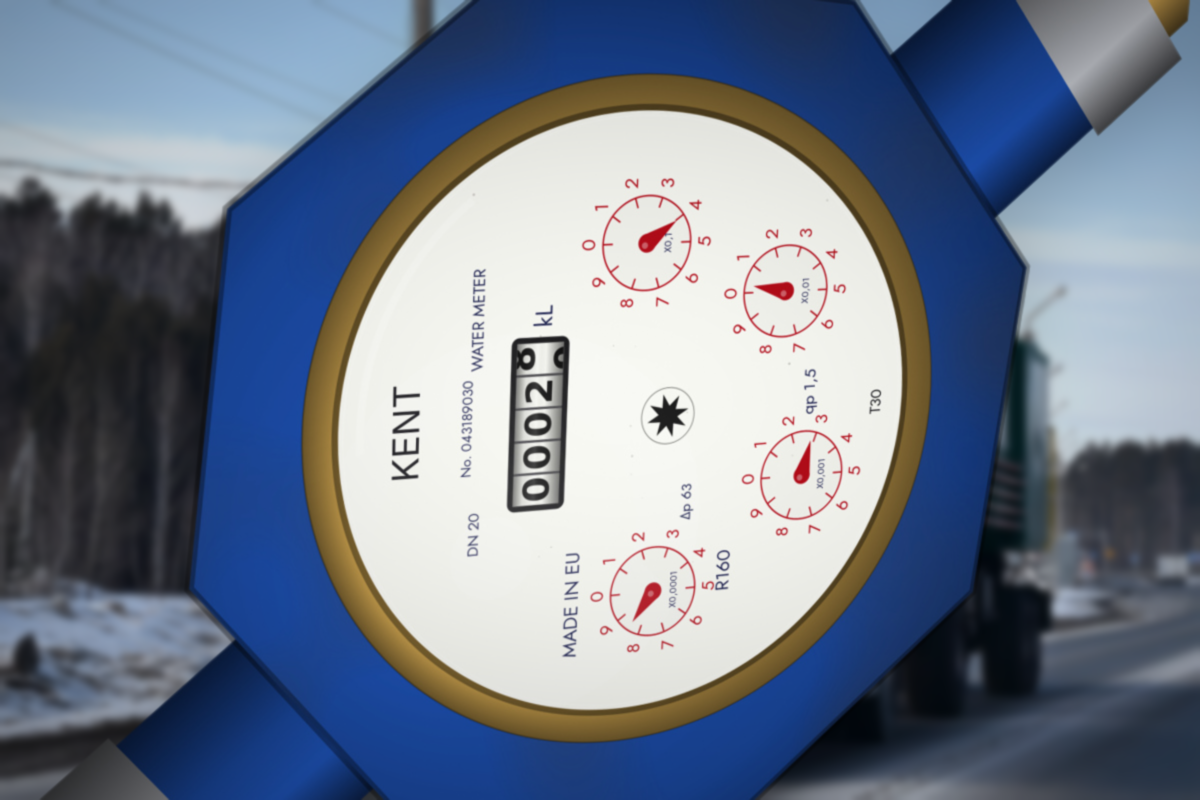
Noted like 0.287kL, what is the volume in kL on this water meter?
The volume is 28.4028kL
